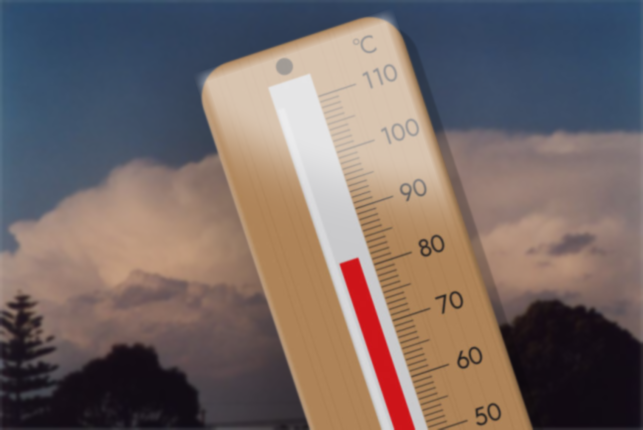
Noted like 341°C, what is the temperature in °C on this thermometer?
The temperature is 82°C
